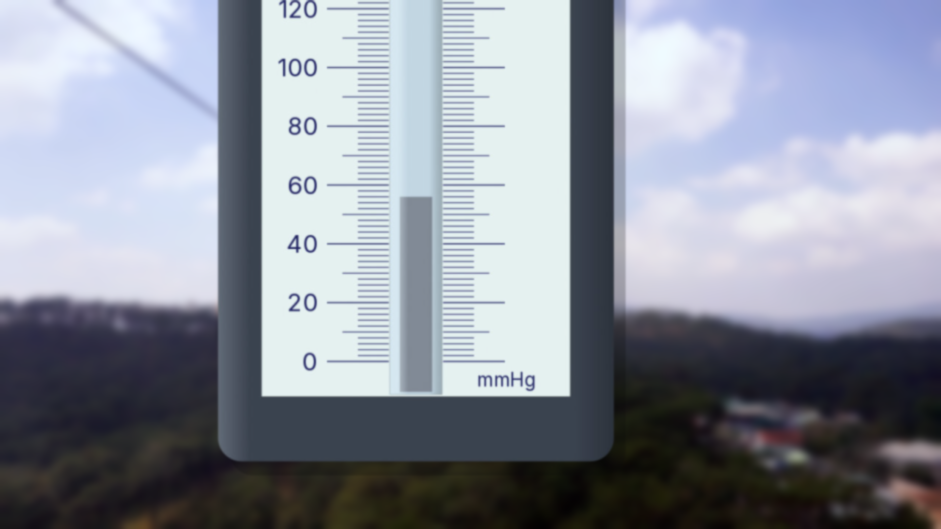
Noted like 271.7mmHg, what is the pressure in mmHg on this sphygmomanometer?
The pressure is 56mmHg
